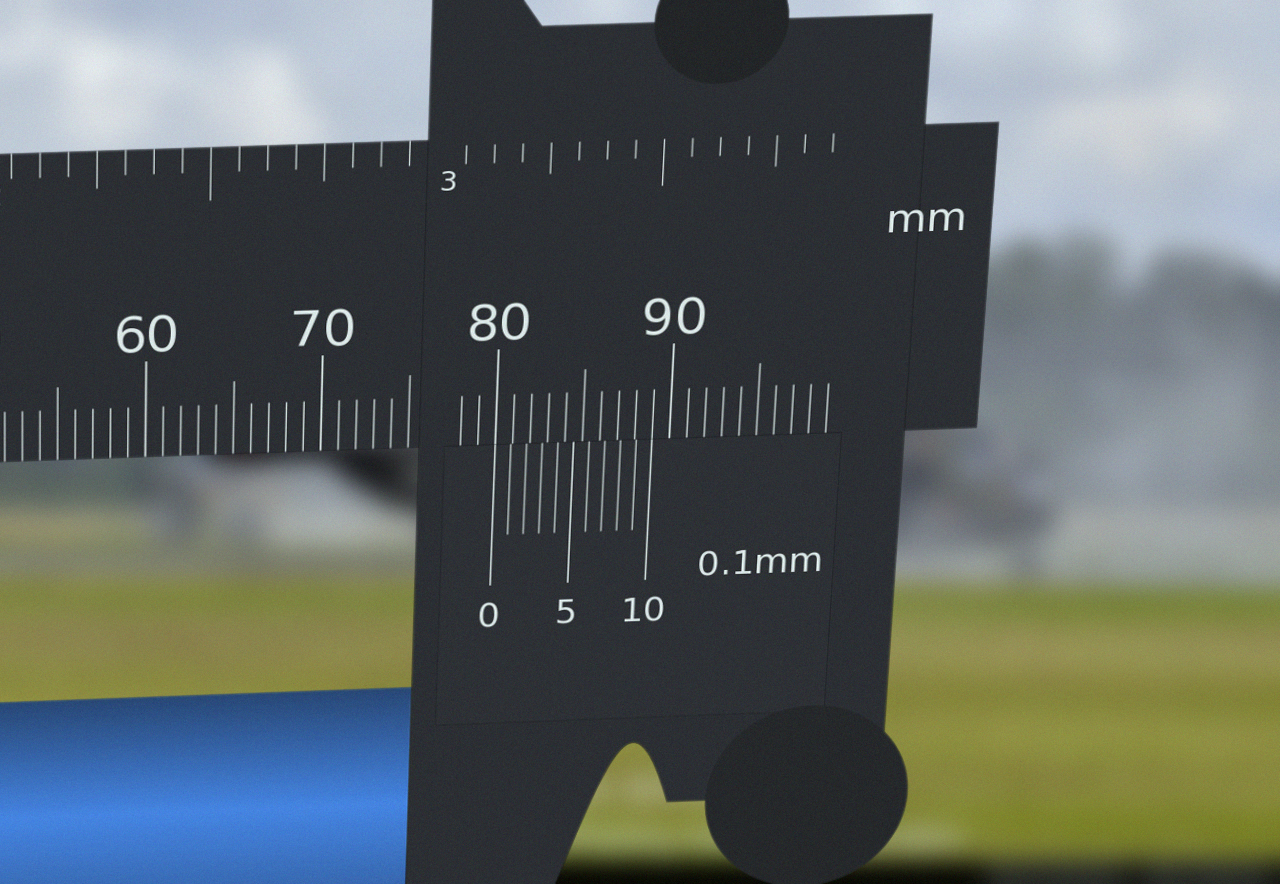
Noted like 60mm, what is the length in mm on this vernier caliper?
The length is 80.0mm
